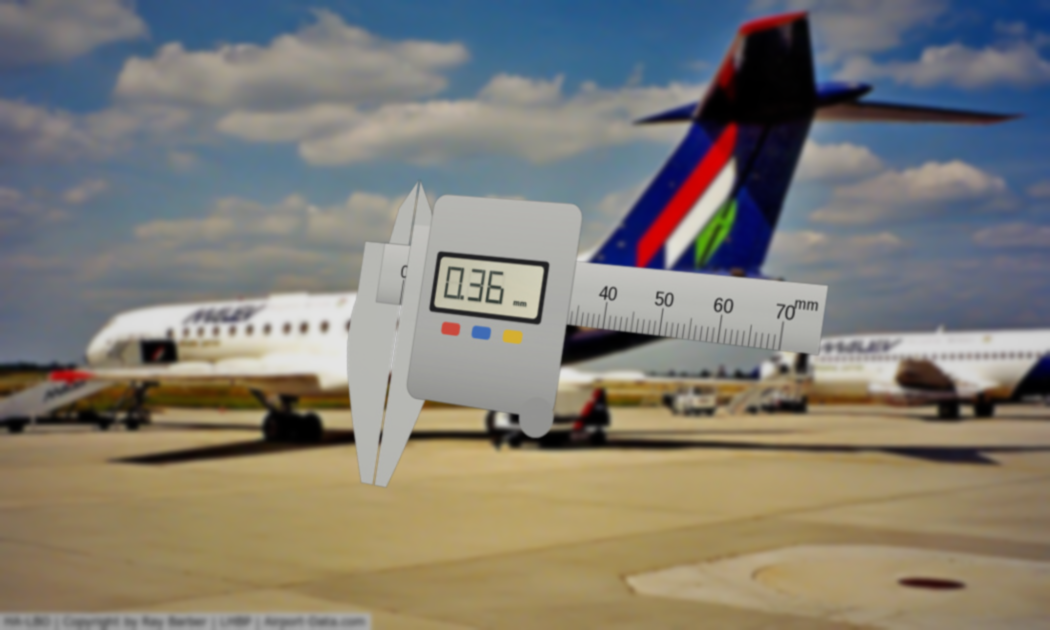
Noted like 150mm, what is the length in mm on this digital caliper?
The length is 0.36mm
